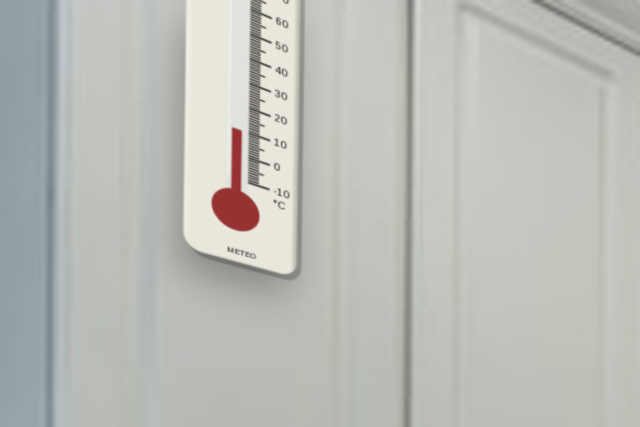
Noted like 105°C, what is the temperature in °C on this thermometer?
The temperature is 10°C
